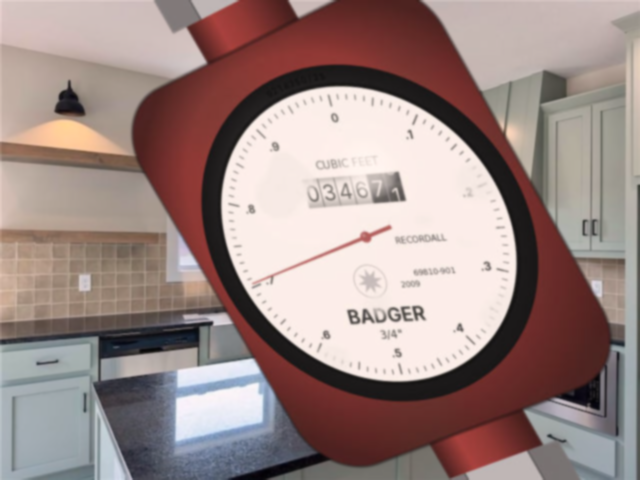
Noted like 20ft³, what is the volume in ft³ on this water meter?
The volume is 34670.70ft³
